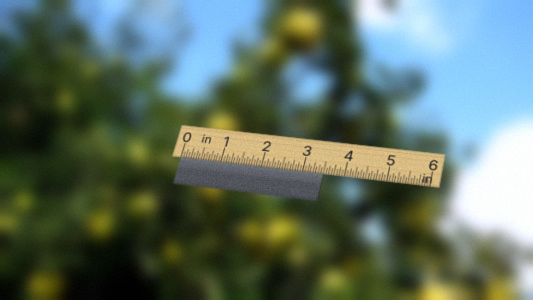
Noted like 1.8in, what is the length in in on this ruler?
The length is 3.5in
